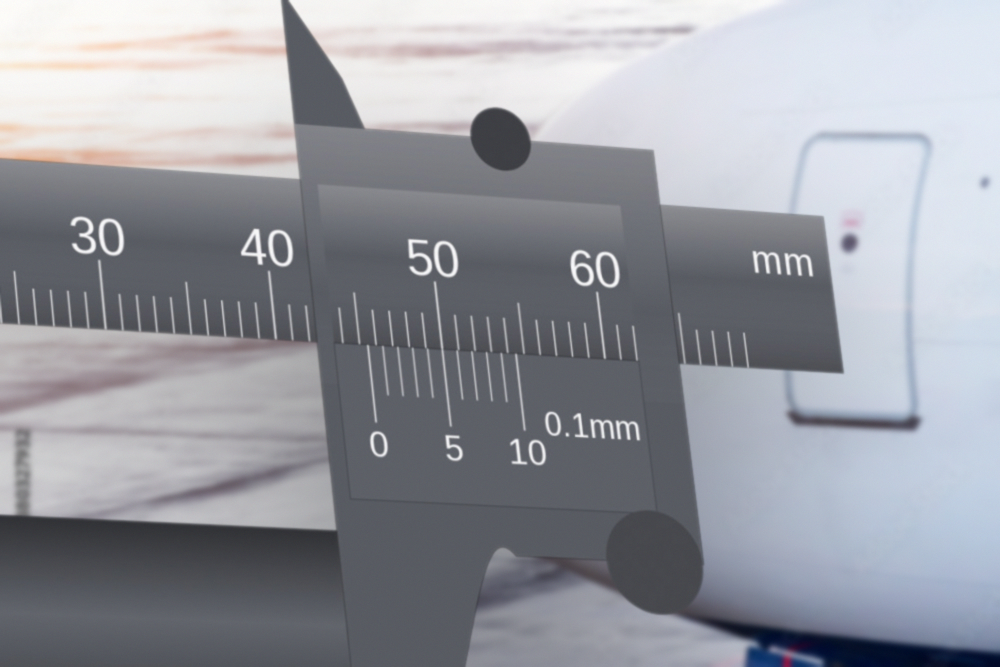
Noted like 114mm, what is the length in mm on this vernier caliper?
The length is 45.5mm
